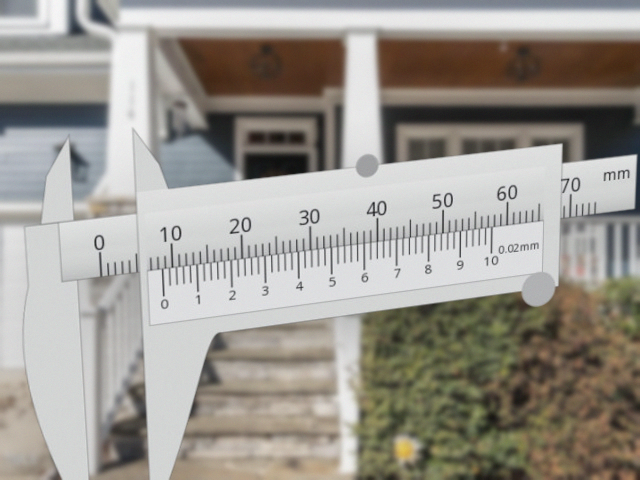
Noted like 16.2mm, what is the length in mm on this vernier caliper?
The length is 8.6mm
